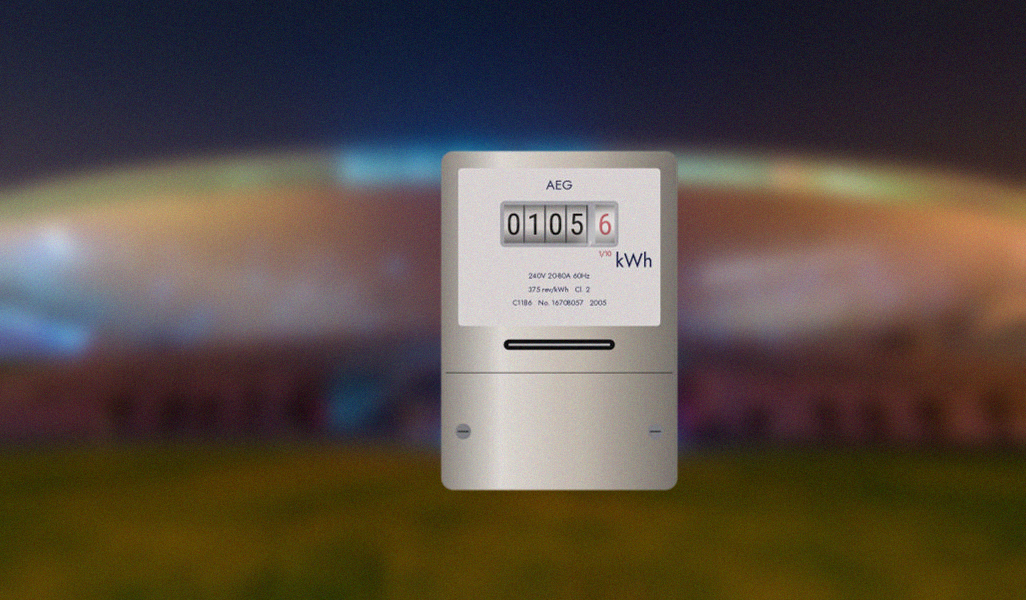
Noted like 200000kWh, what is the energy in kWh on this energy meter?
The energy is 105.6kWh
